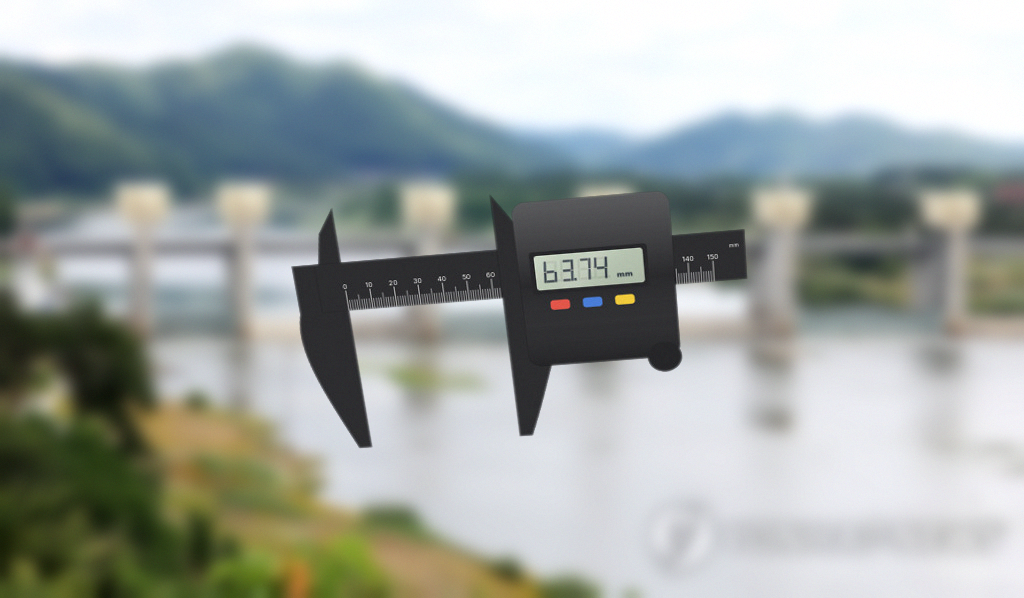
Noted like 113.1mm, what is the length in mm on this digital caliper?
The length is 63.74mm
